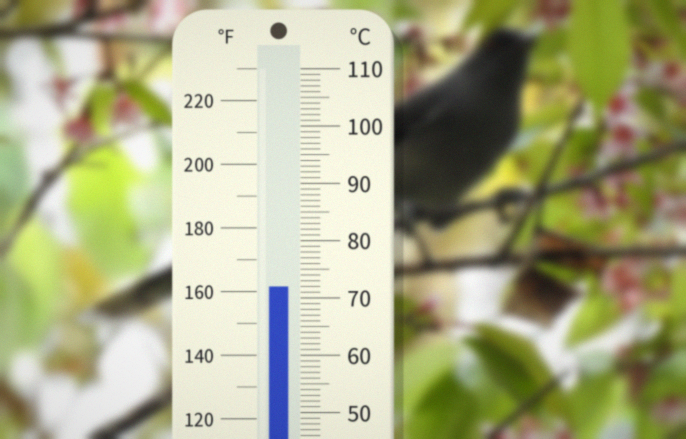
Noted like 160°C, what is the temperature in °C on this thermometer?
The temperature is 72°C
